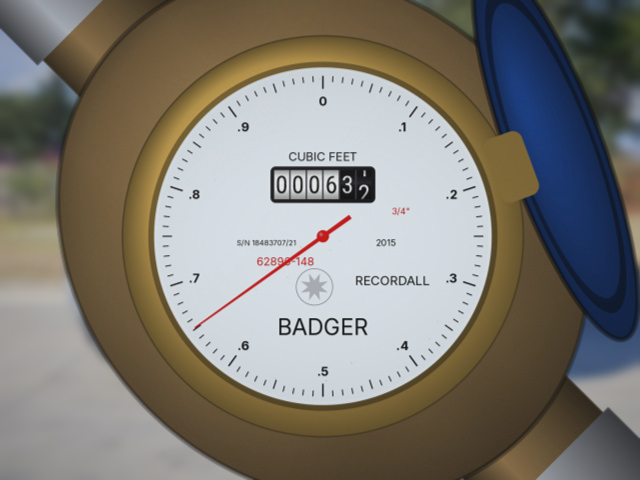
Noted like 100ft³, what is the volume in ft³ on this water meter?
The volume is 631.65ft³
